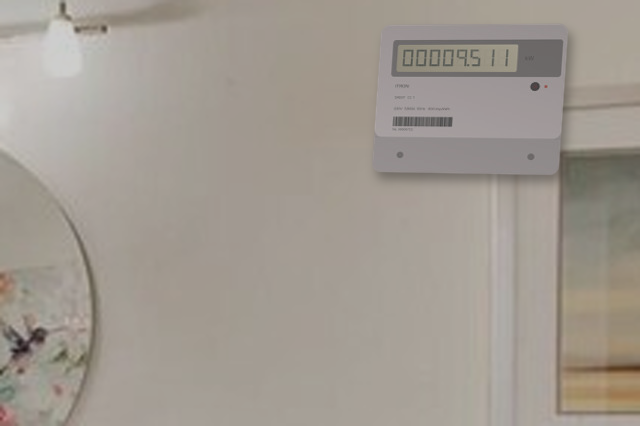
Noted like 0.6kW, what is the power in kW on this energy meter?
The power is 9.511kW
